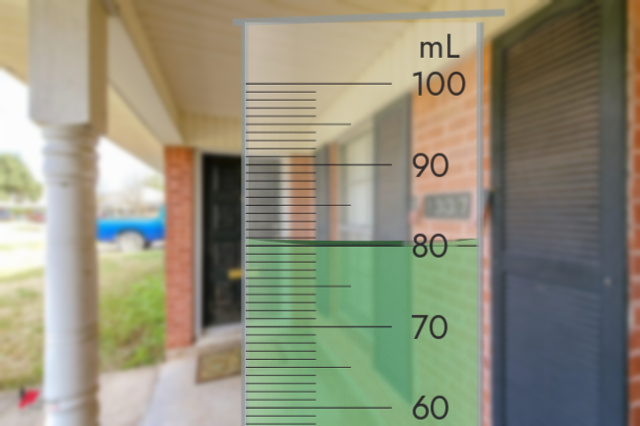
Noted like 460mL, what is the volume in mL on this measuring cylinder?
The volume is 80mL
